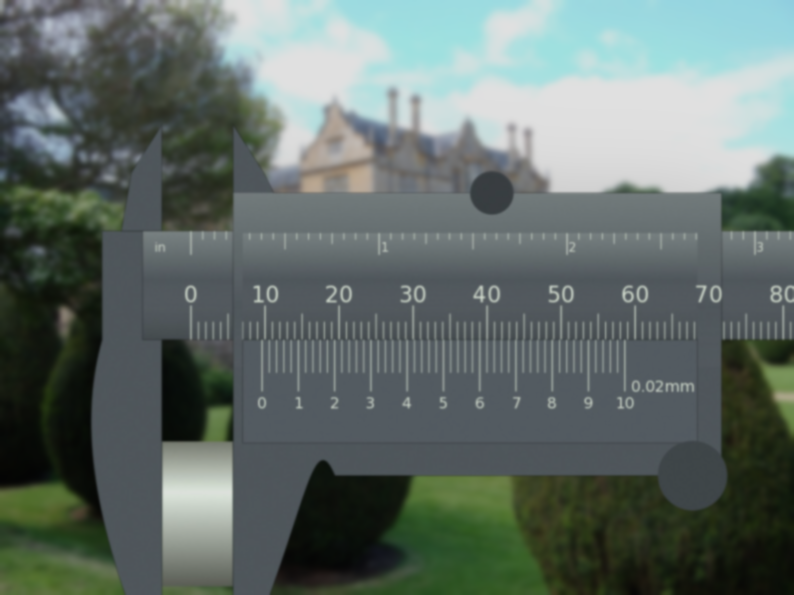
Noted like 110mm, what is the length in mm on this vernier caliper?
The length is 9.6mm
